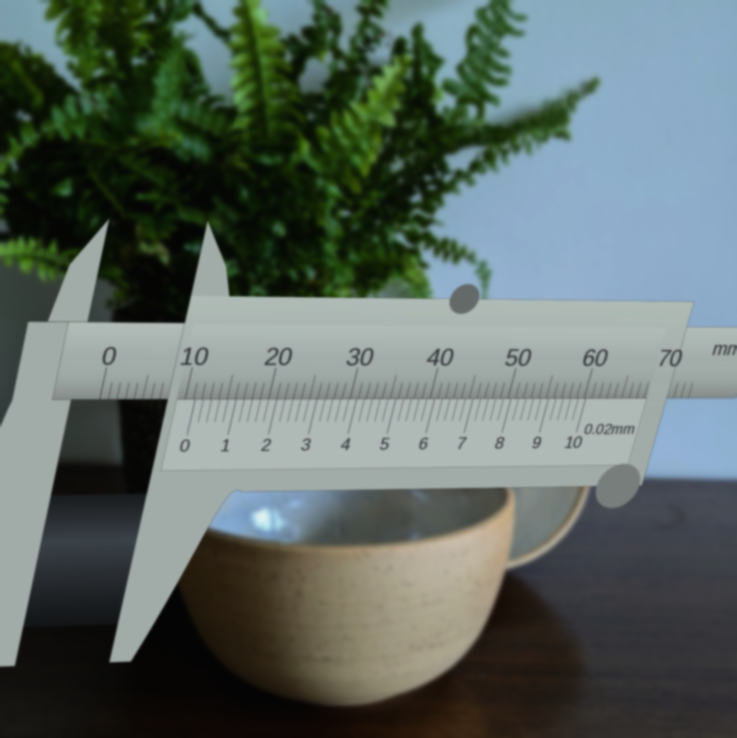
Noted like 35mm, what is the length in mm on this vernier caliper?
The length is 11.2mm
